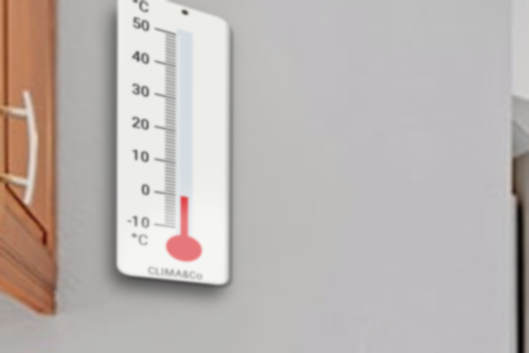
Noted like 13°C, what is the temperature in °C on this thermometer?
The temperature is 0°C
